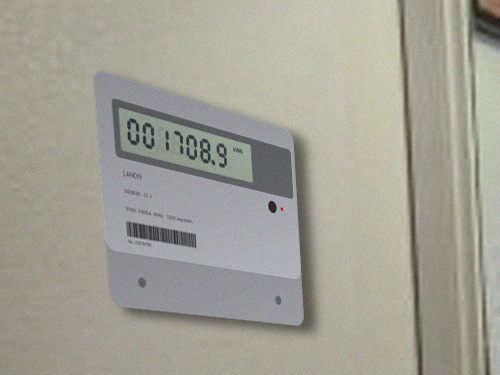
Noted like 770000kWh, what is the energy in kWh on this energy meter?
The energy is 1708.9kWh
